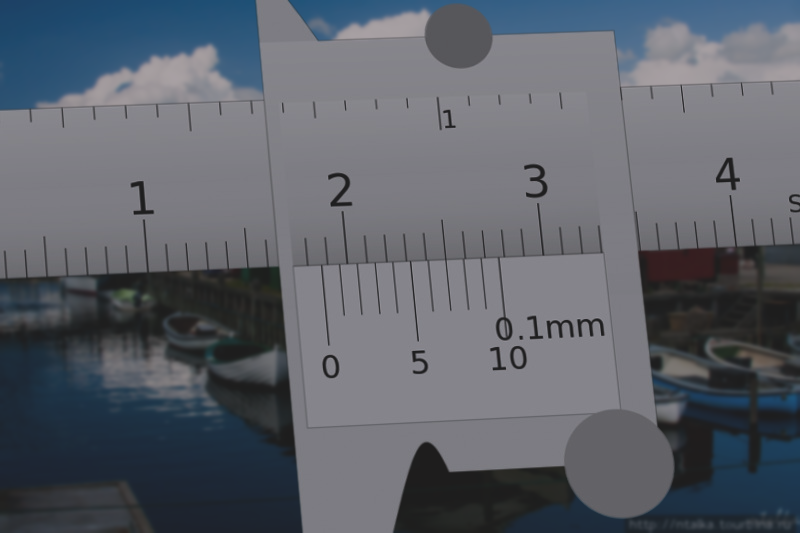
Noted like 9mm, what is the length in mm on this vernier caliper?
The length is 18.7mm
